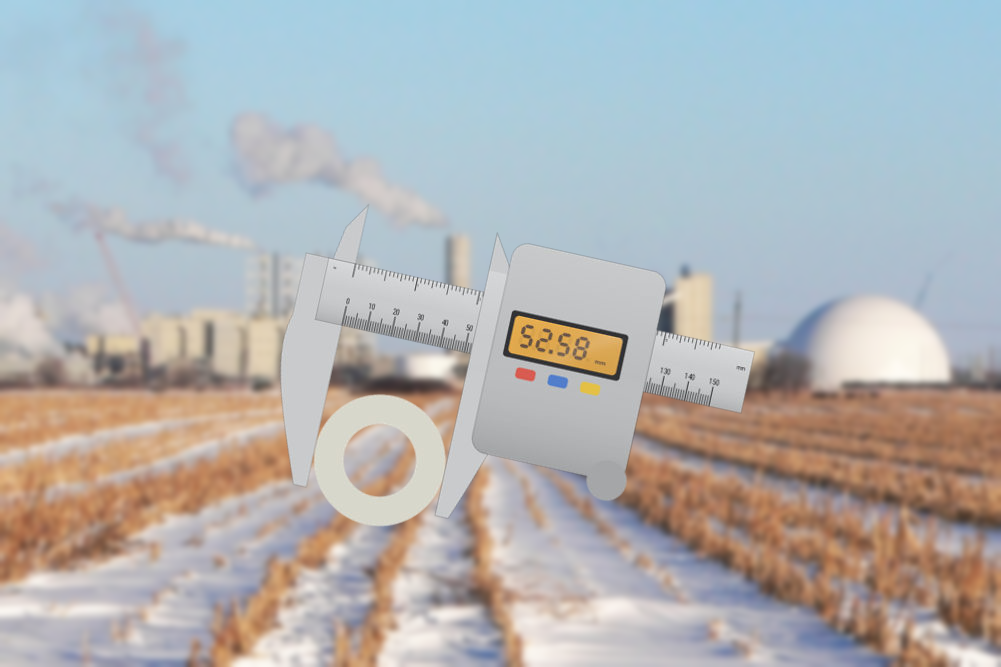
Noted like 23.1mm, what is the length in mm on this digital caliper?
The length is 52.58mm
